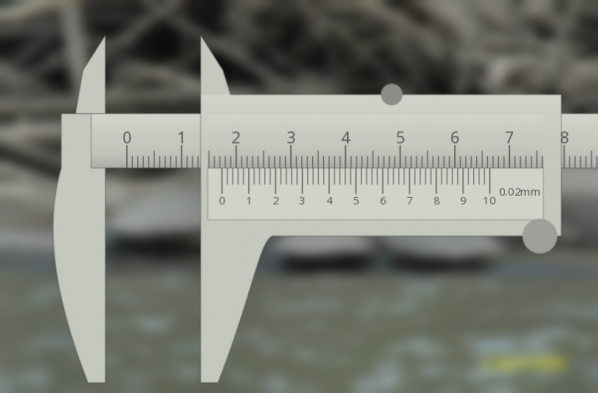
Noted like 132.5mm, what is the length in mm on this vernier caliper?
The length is 17.4mm
